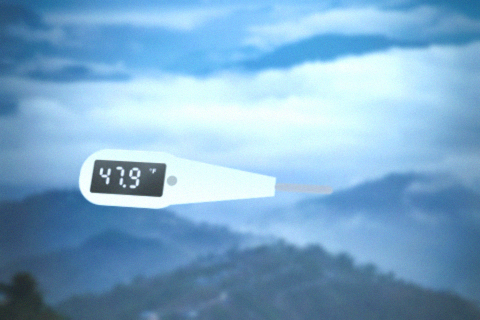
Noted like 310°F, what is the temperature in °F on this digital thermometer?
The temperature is 47.9°F
